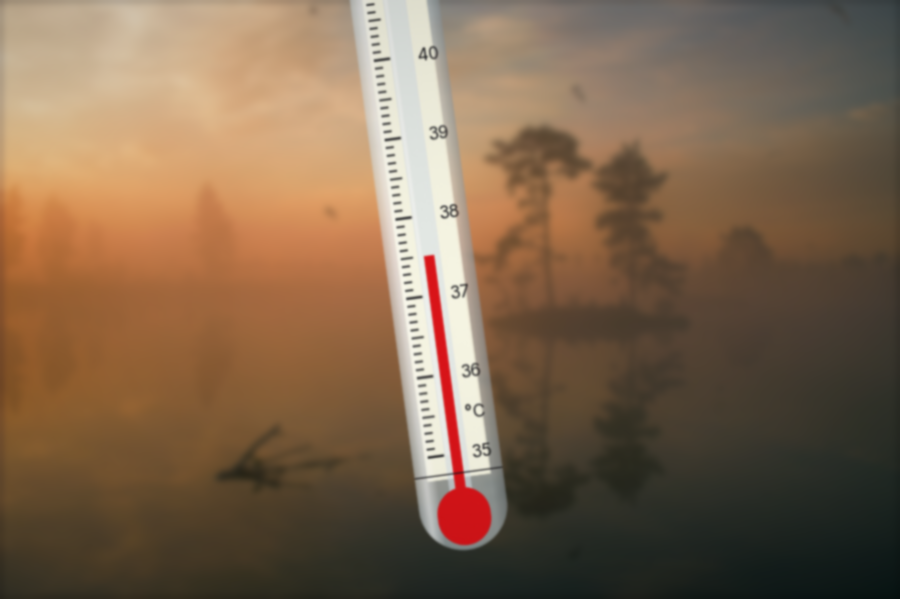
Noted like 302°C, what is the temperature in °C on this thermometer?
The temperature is 37.5°C
